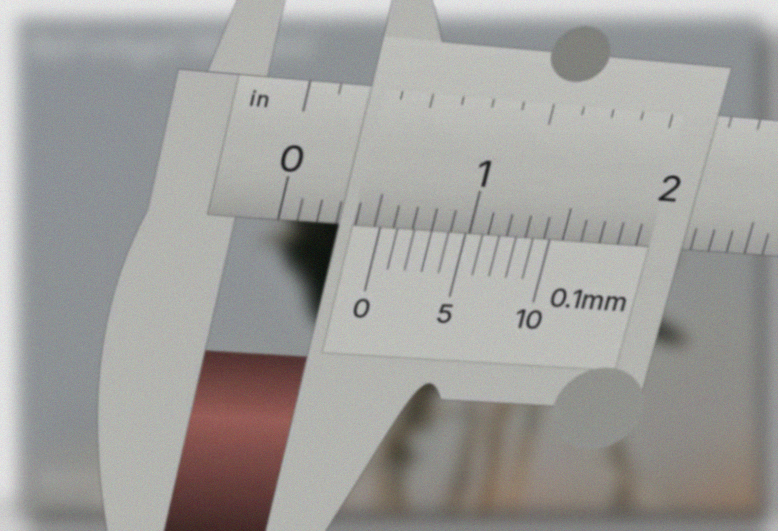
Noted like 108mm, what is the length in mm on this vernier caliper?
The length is 5.3mm
